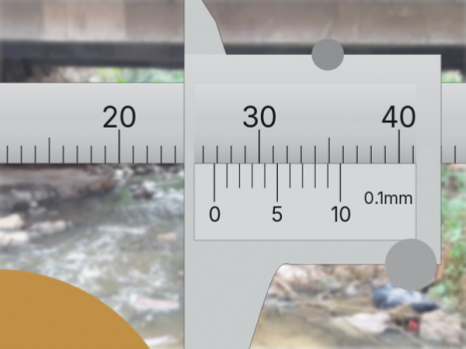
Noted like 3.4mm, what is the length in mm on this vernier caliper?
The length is 26.8mm
